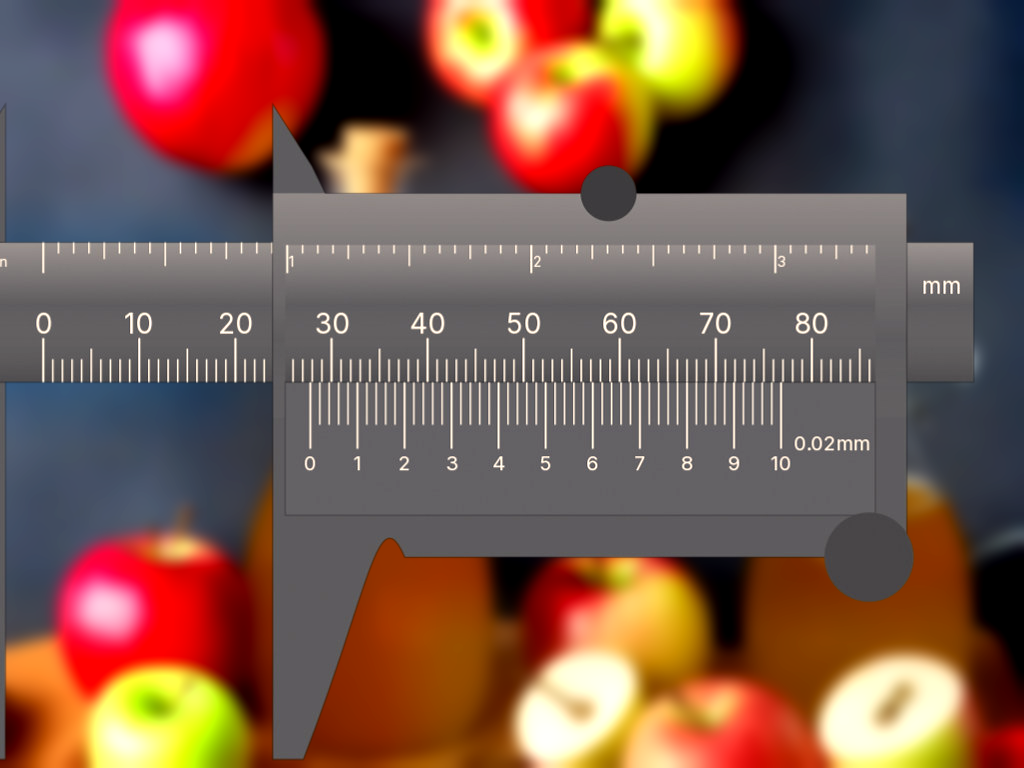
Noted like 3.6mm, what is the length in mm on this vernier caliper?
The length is 27.8mm
